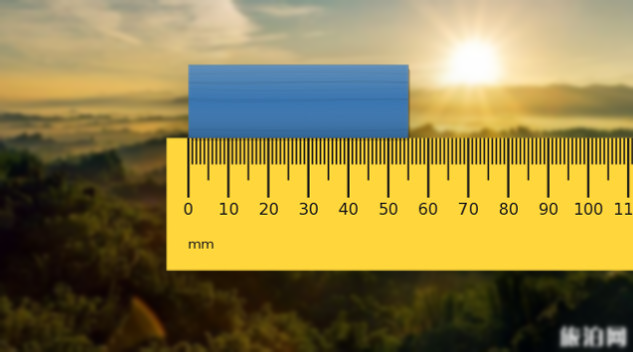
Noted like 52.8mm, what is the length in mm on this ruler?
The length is 55mm
